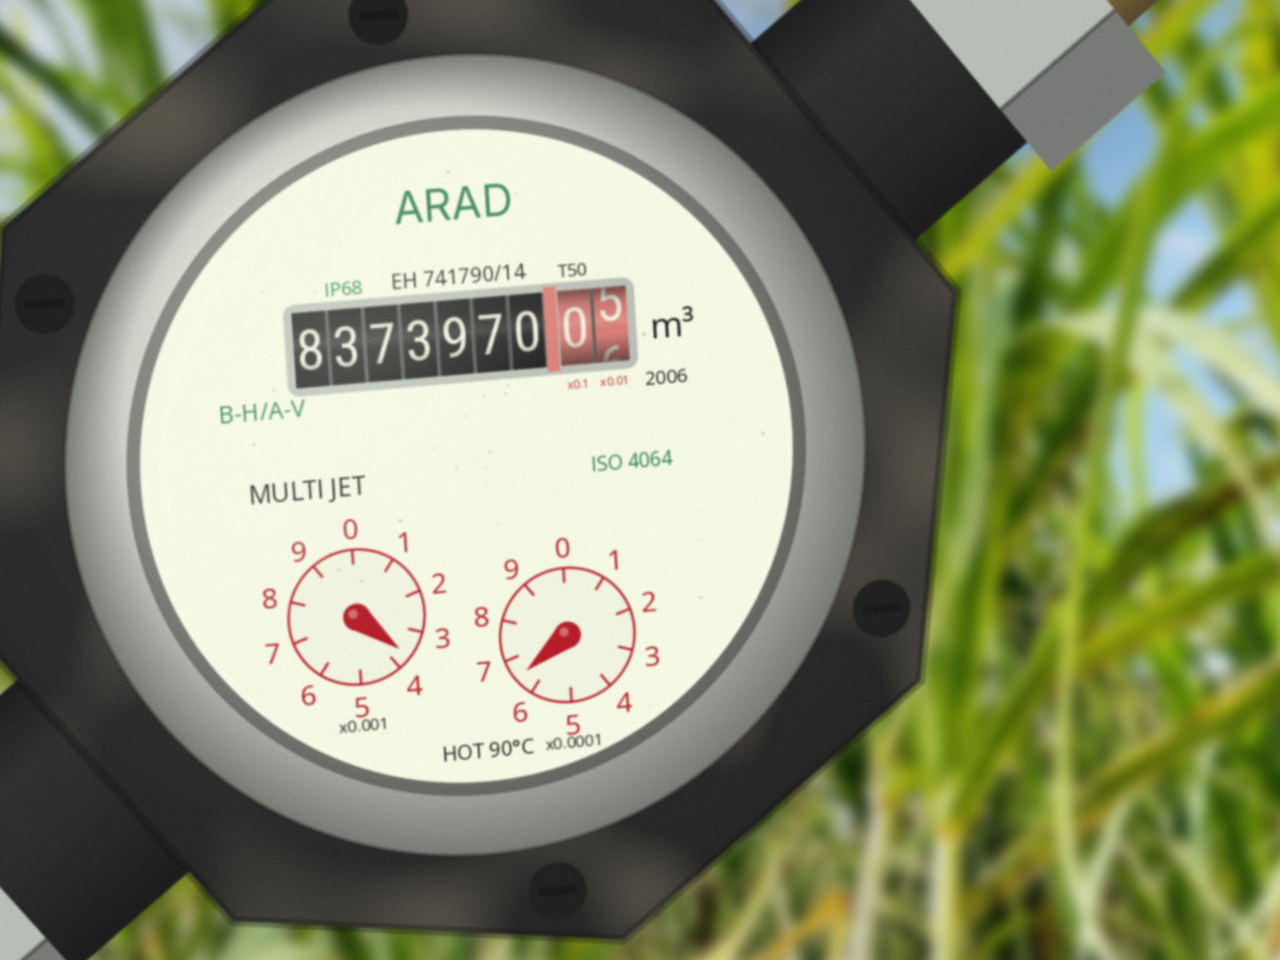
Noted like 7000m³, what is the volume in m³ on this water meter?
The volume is 8373970.0536m³
